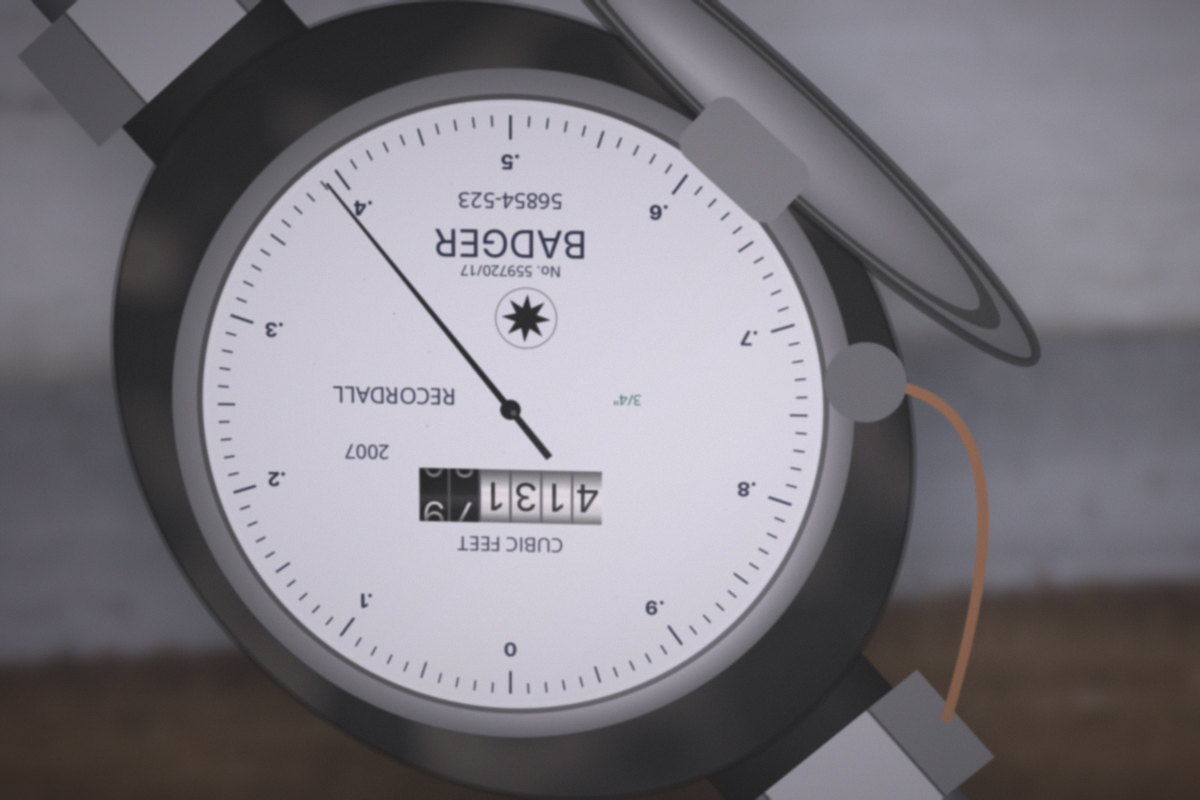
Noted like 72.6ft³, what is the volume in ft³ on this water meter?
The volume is 413179.39ft³
